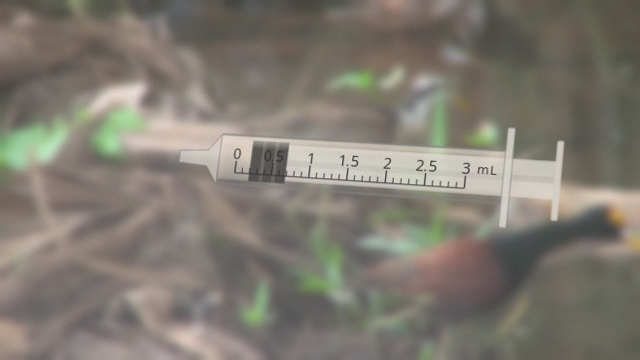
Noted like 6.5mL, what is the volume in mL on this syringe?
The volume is 0.2mL
